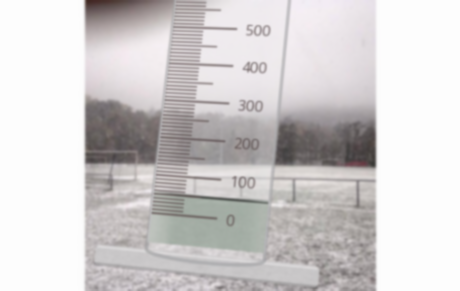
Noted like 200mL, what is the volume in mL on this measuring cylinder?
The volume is 50mL
